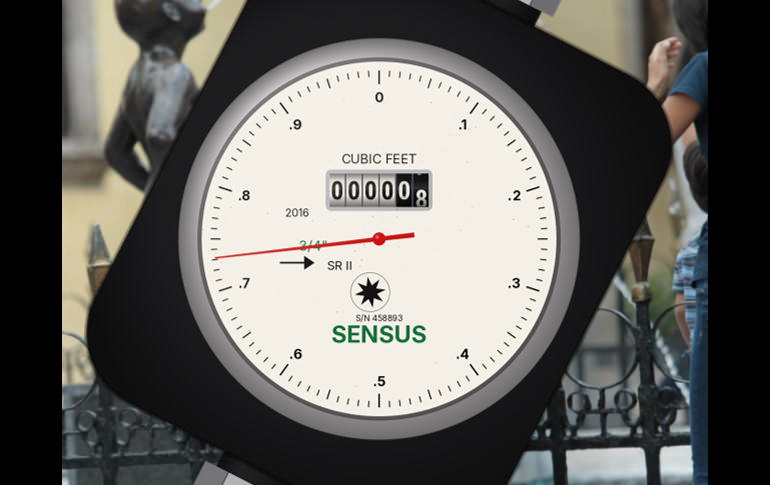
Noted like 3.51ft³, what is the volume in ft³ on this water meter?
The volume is 7.73ft³
